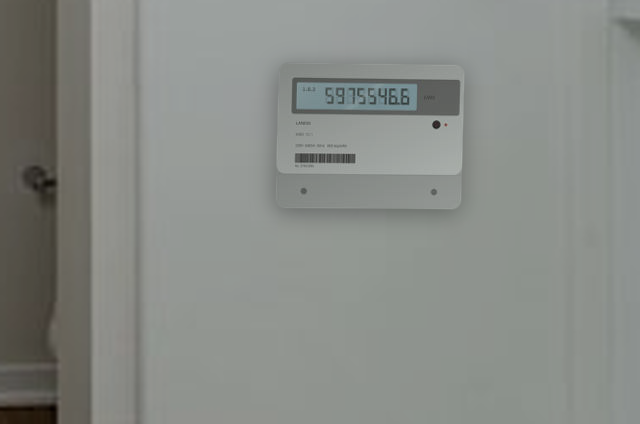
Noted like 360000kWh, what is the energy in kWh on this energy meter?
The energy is 5975546.6kWh
